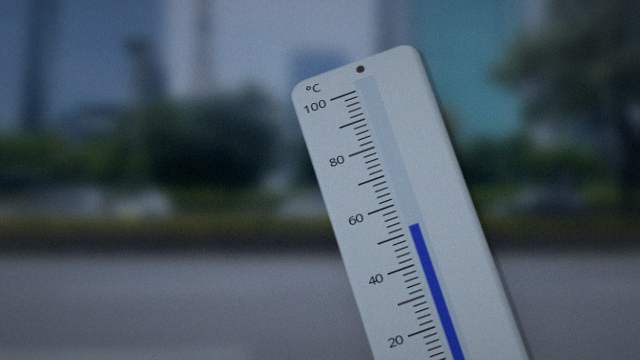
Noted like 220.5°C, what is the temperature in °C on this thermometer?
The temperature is 52°C
